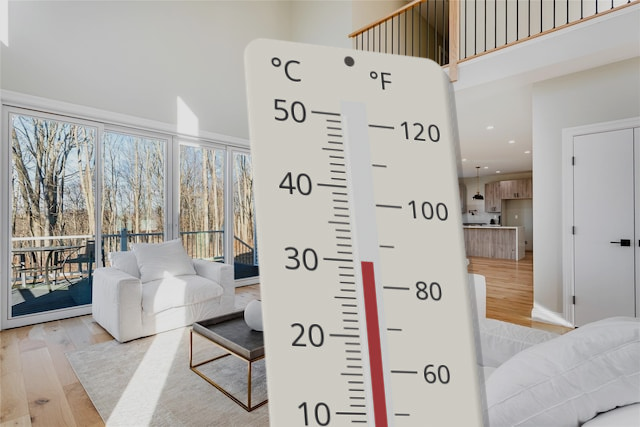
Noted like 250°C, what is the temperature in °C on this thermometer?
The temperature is 30°C
